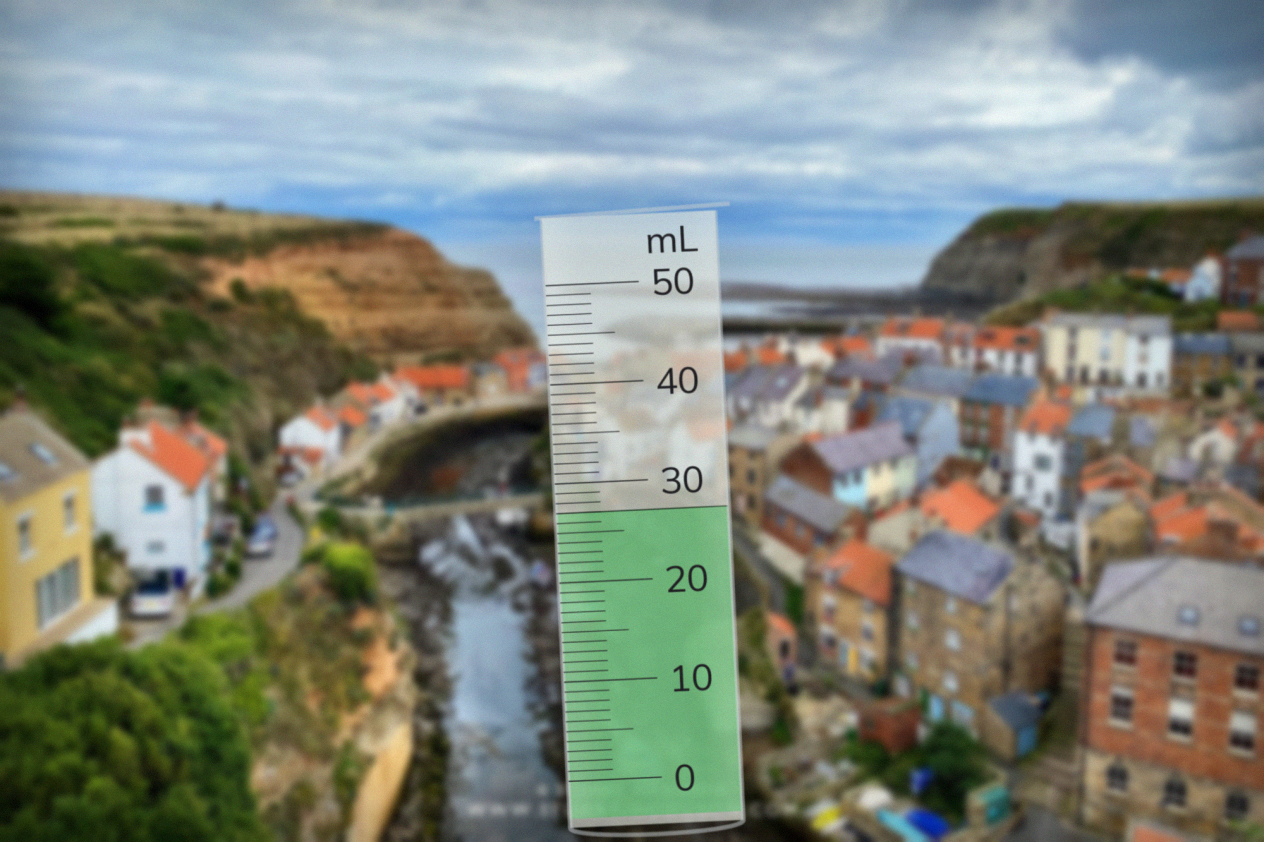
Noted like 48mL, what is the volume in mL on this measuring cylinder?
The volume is 27mL
